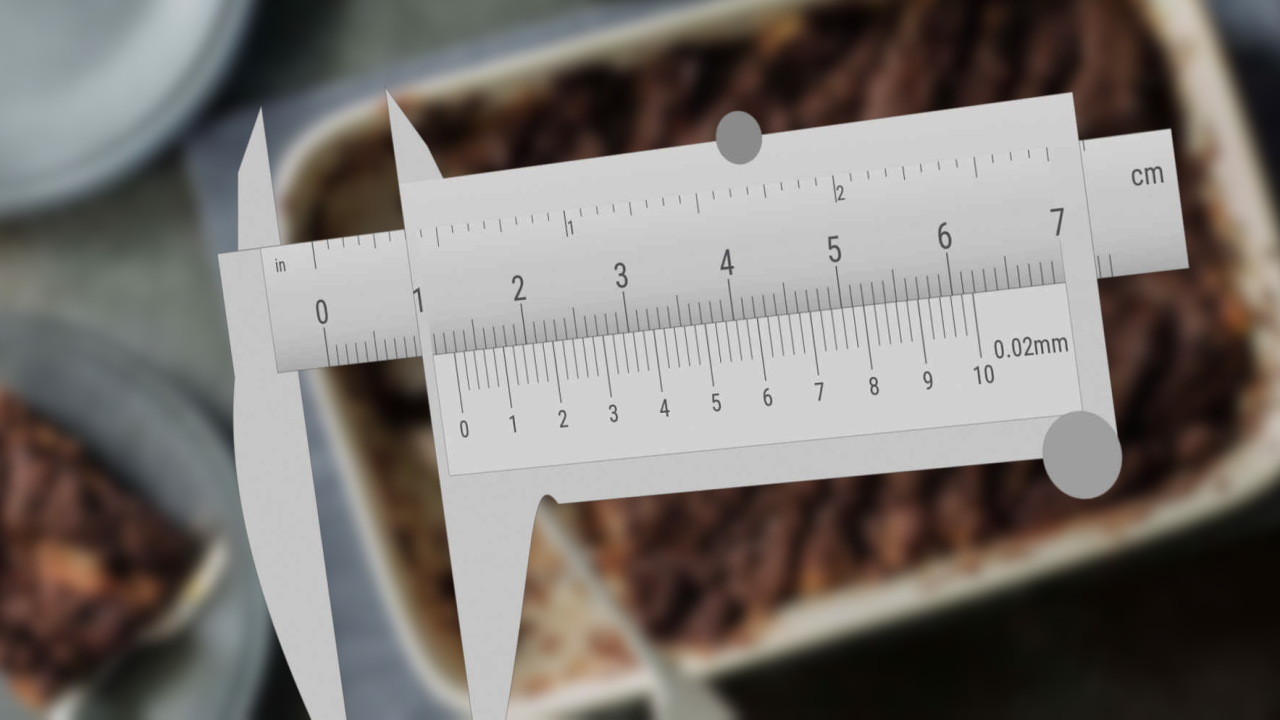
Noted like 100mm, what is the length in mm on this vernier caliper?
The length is 12.8mm
